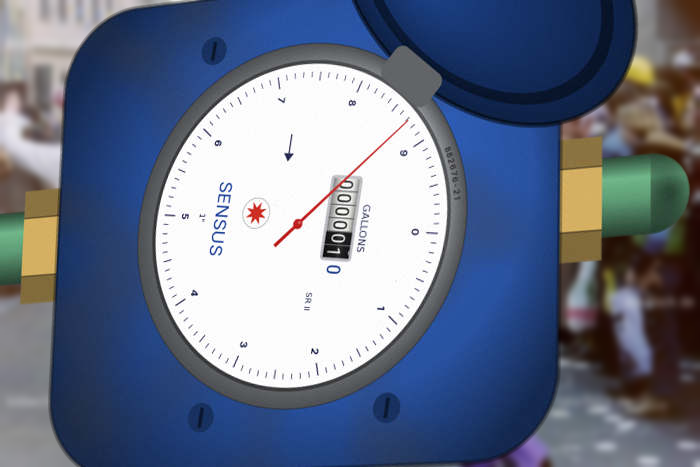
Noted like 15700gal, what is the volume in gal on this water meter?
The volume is 8.7gal
